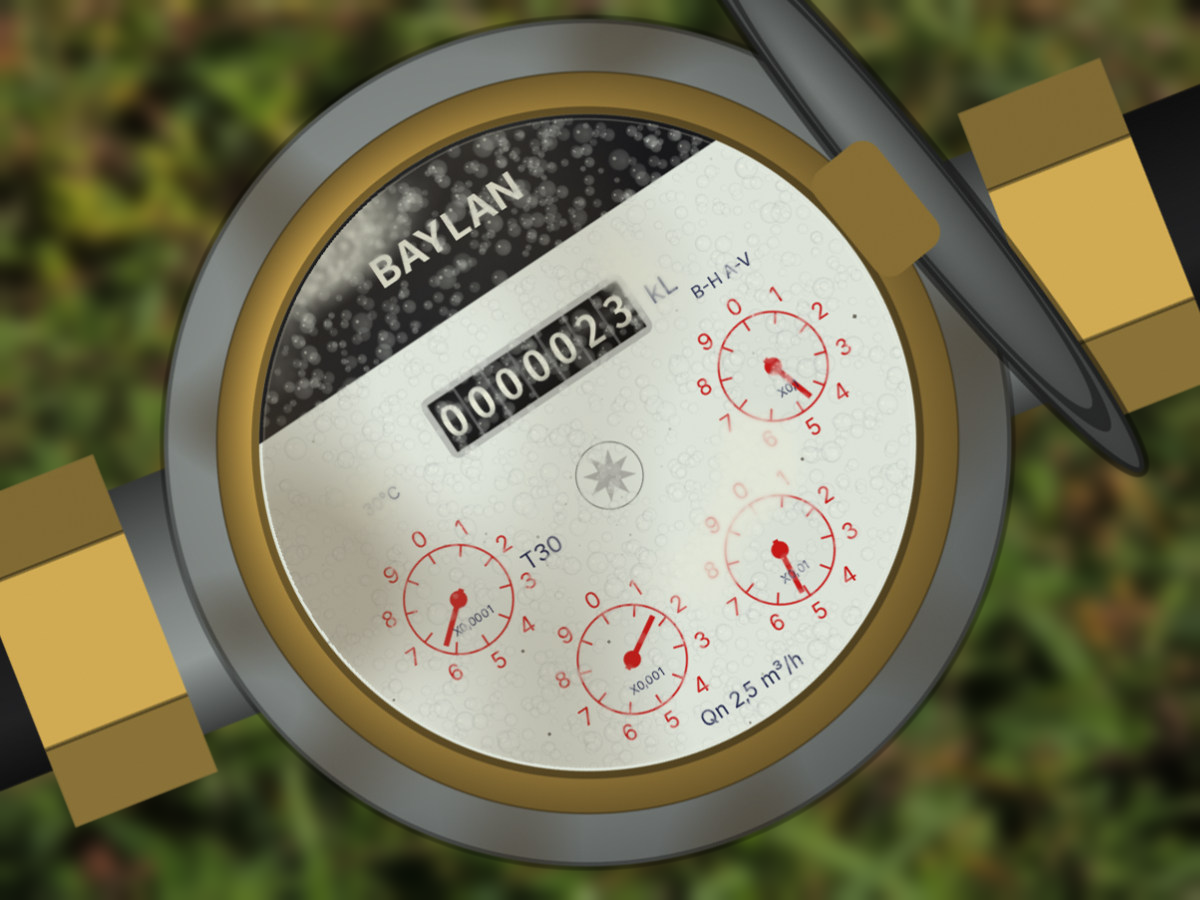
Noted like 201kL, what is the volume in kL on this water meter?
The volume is 23.4516kL
